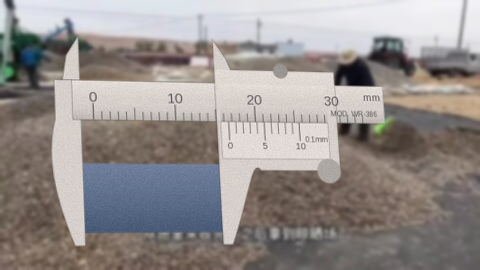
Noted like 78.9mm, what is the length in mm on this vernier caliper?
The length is 16.6mm
